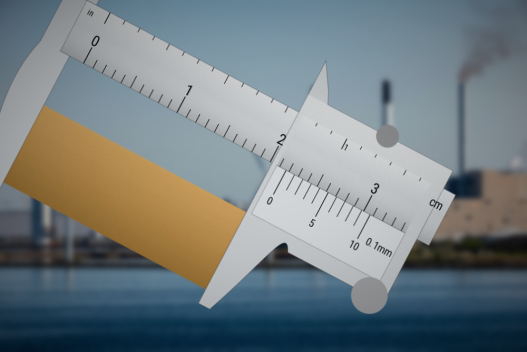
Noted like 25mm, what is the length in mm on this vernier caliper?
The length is 21.7mm
